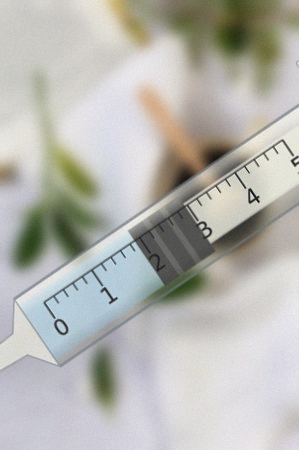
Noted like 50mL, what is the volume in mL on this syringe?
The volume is 1.9mL
